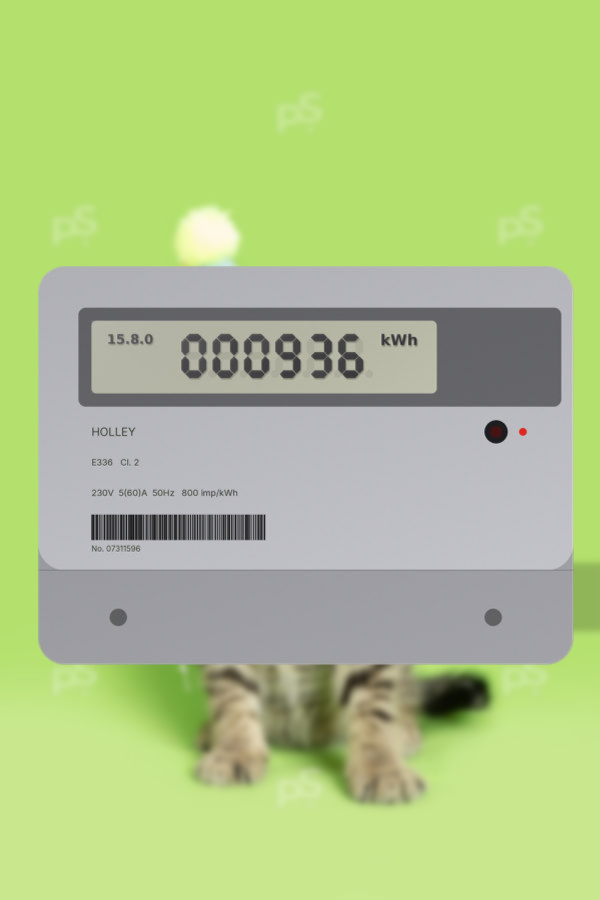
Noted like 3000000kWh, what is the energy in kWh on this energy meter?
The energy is 936kWh
